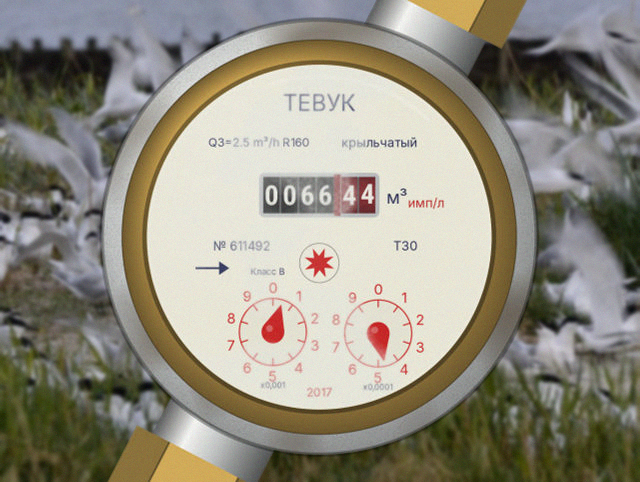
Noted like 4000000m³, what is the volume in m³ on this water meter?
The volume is 66.4404m³
